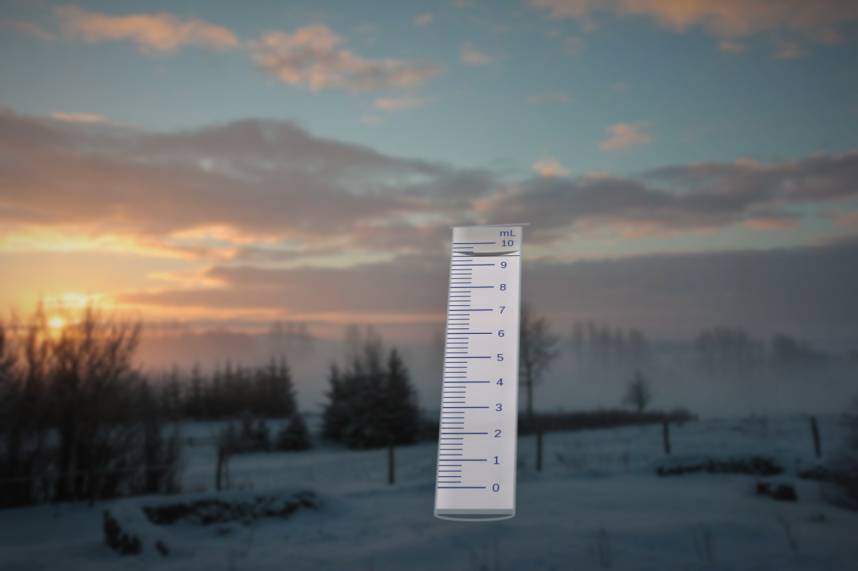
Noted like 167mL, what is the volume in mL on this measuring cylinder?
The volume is 9.4mL
